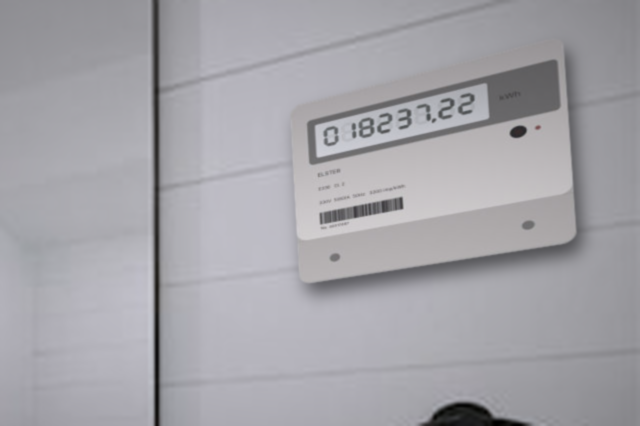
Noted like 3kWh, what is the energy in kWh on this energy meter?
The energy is 18237.22kWh
